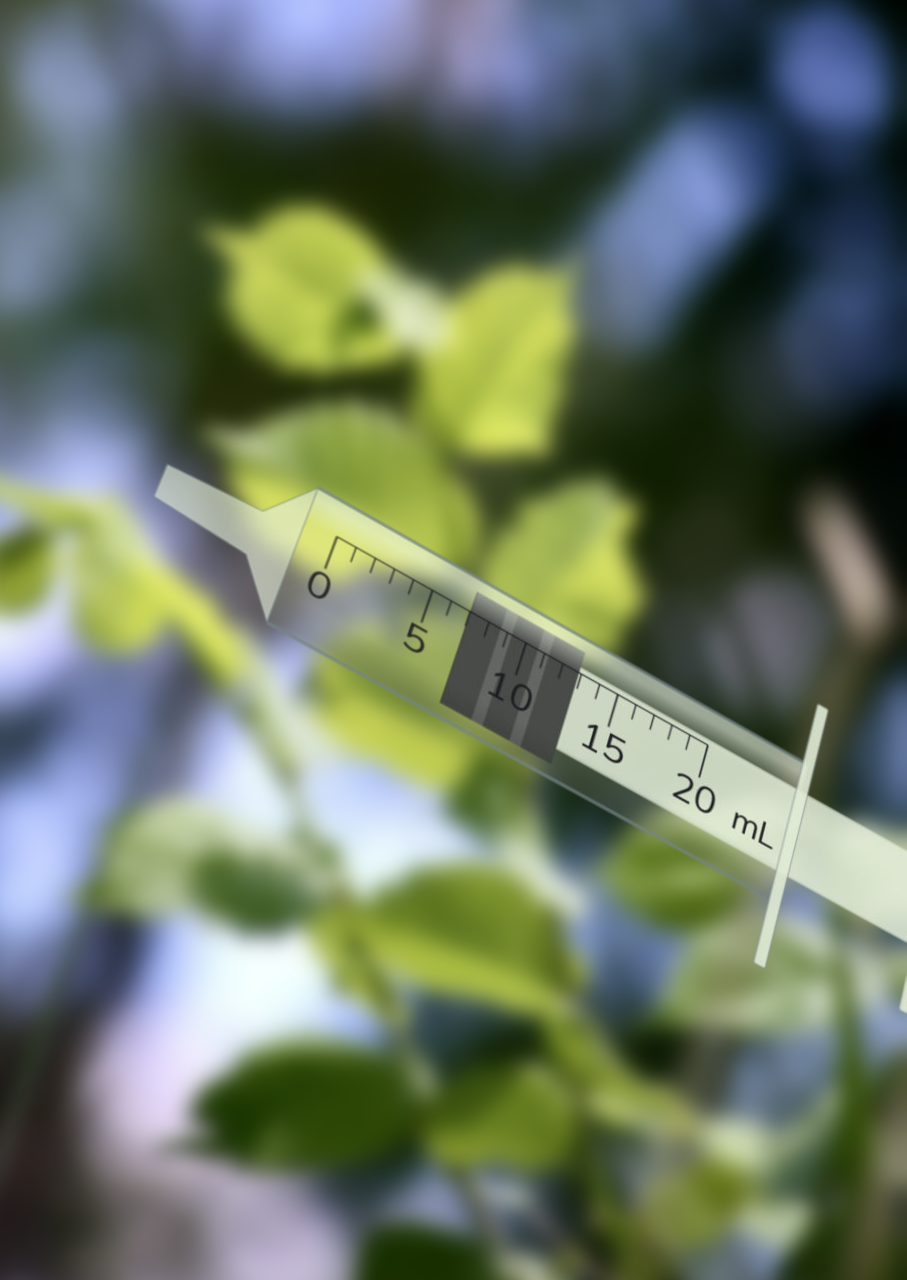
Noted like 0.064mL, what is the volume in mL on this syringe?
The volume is 7mL
